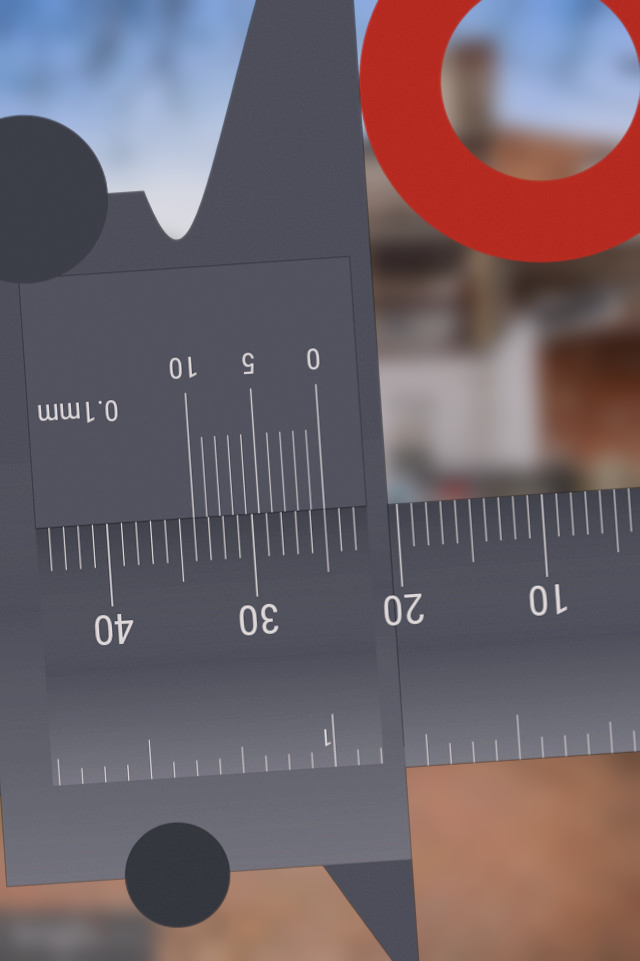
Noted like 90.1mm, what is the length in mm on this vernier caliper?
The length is 25.0mm
